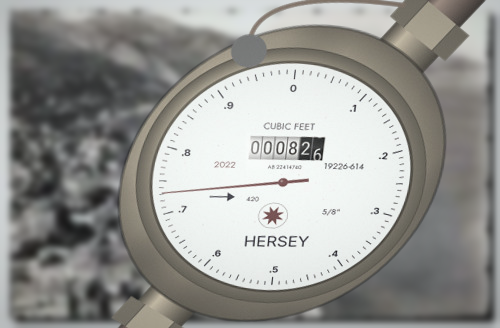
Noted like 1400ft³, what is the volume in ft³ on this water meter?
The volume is 825.73ft³
